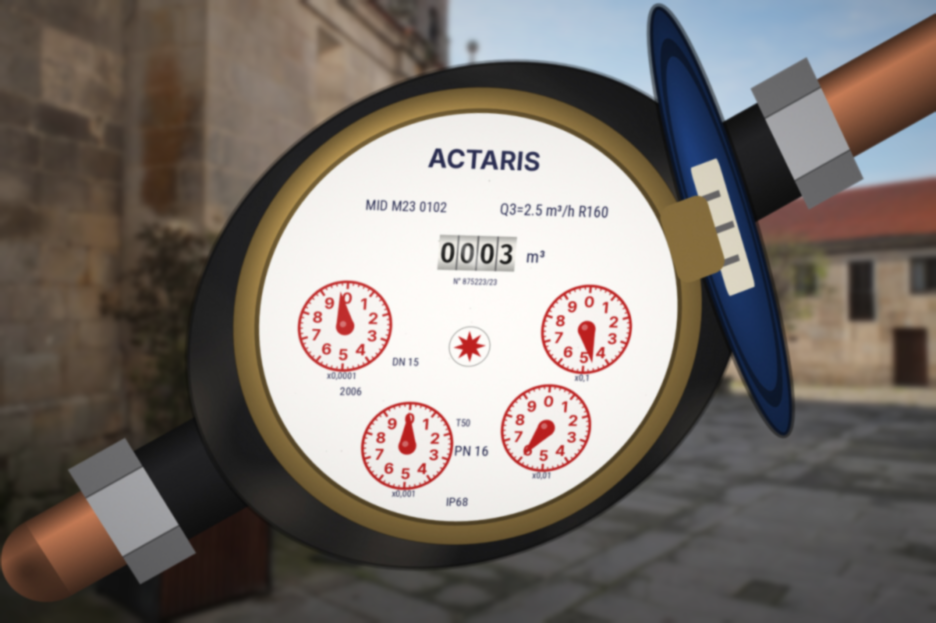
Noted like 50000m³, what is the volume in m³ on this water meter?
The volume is 3.4599m³
